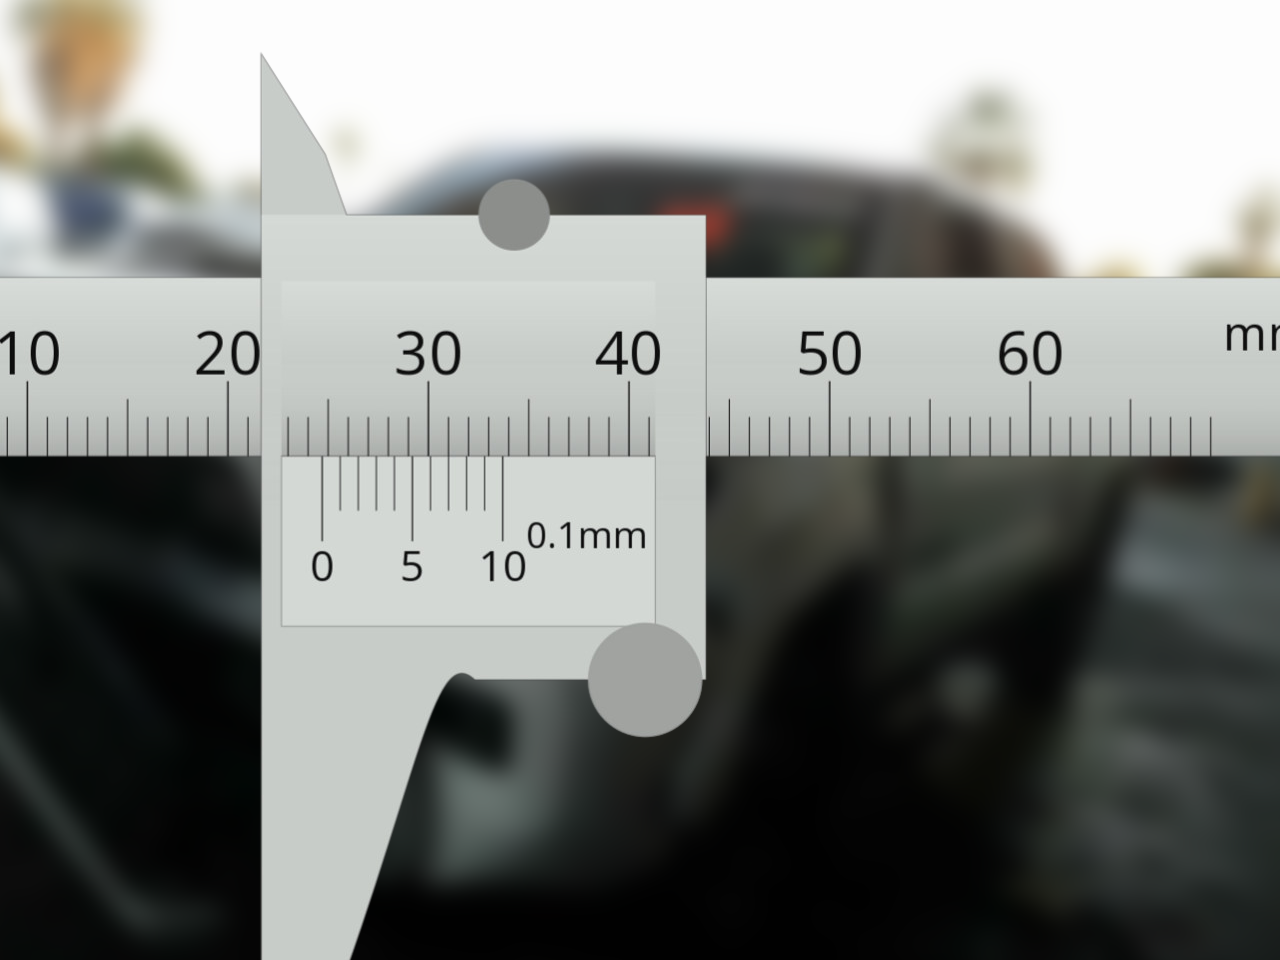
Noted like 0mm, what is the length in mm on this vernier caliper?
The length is 24.7mm
